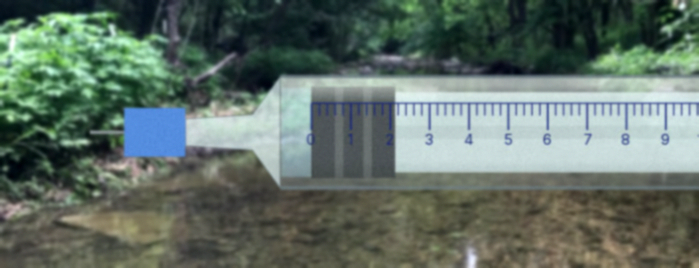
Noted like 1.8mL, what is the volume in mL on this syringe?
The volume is 0mL
